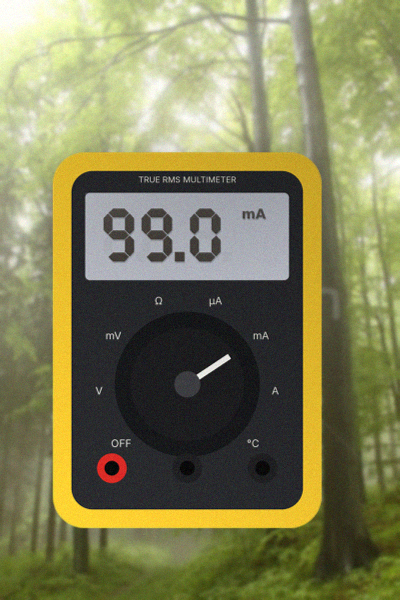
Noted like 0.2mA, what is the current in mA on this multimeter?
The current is 99.0mA
